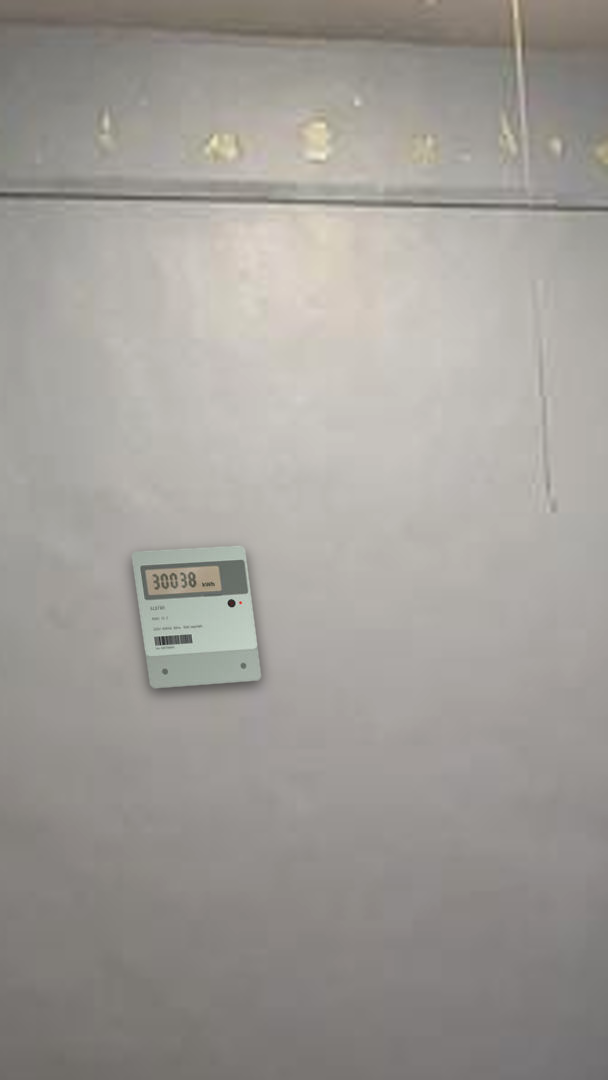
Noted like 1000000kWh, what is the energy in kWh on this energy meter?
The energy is 30038kWh
